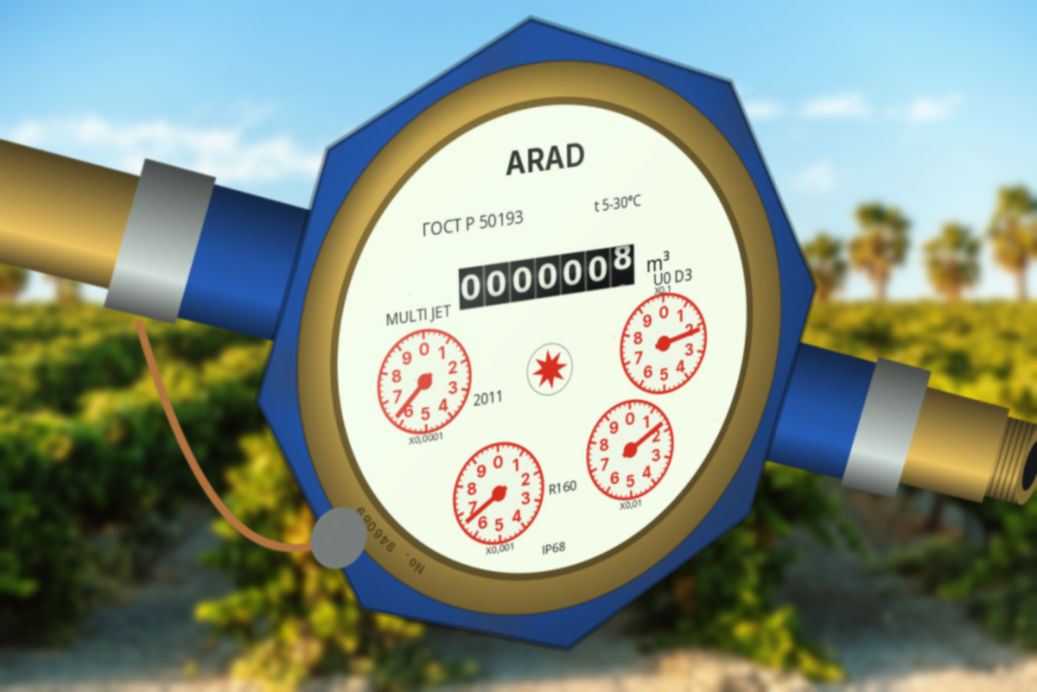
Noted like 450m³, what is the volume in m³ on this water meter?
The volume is 8.2166m³
